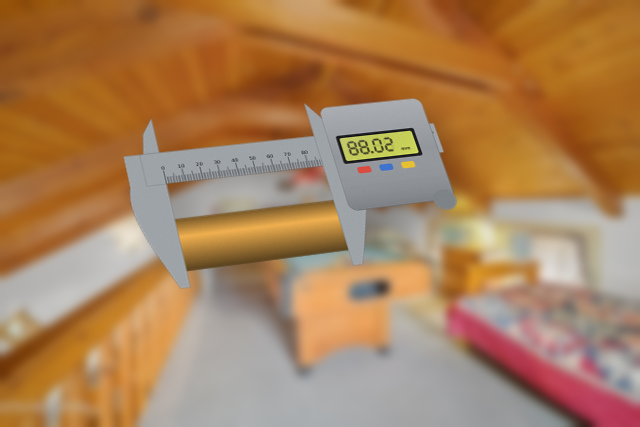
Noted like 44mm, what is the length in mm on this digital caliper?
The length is 88.02mm
